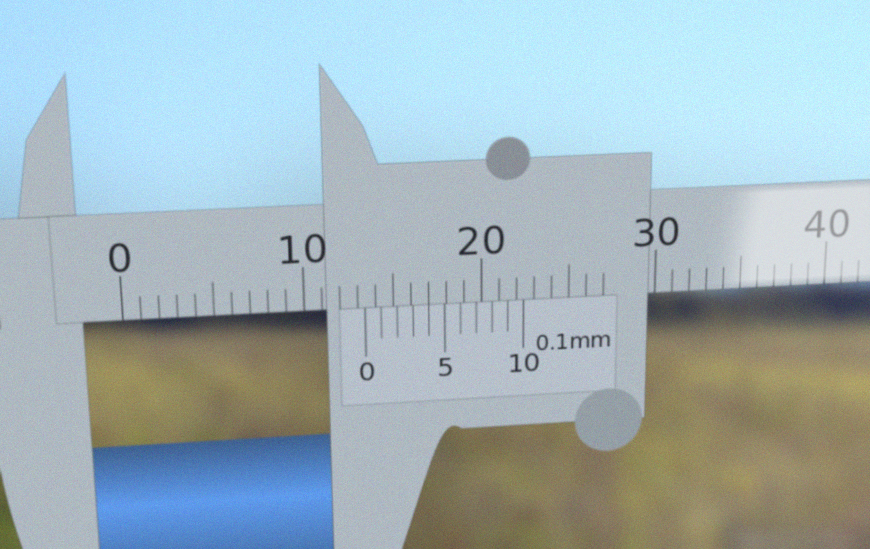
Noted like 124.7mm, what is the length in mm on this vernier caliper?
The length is 13.4mm
